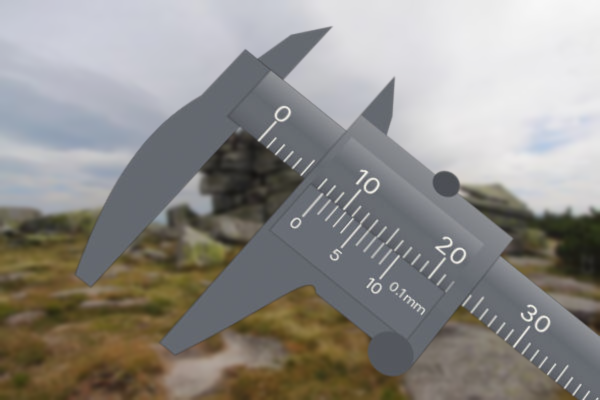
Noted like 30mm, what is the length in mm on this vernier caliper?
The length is 7.6mm
